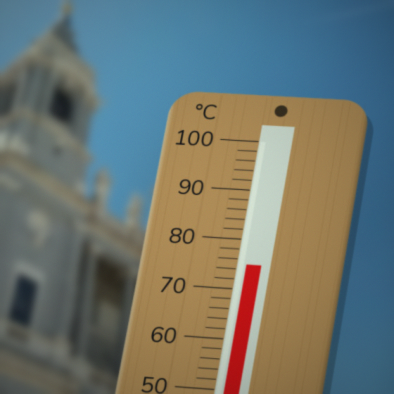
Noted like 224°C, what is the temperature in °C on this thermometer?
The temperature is 75°C
